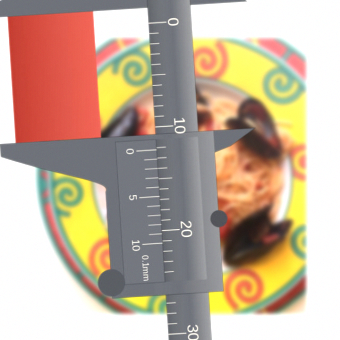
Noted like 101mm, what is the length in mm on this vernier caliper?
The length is 12.2mm
